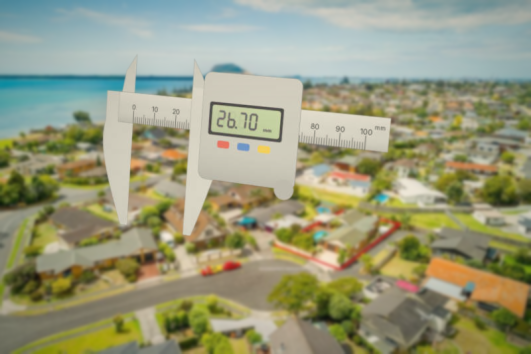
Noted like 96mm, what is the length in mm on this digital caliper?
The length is 26.70mm
